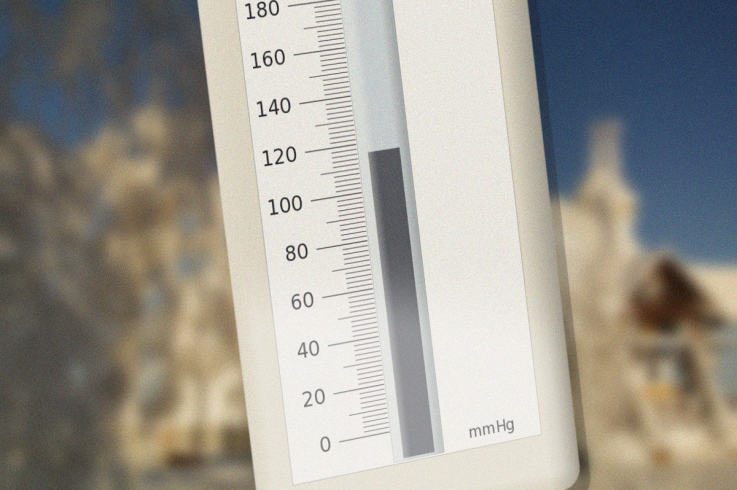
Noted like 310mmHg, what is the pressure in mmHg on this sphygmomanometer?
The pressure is 116mmHg
